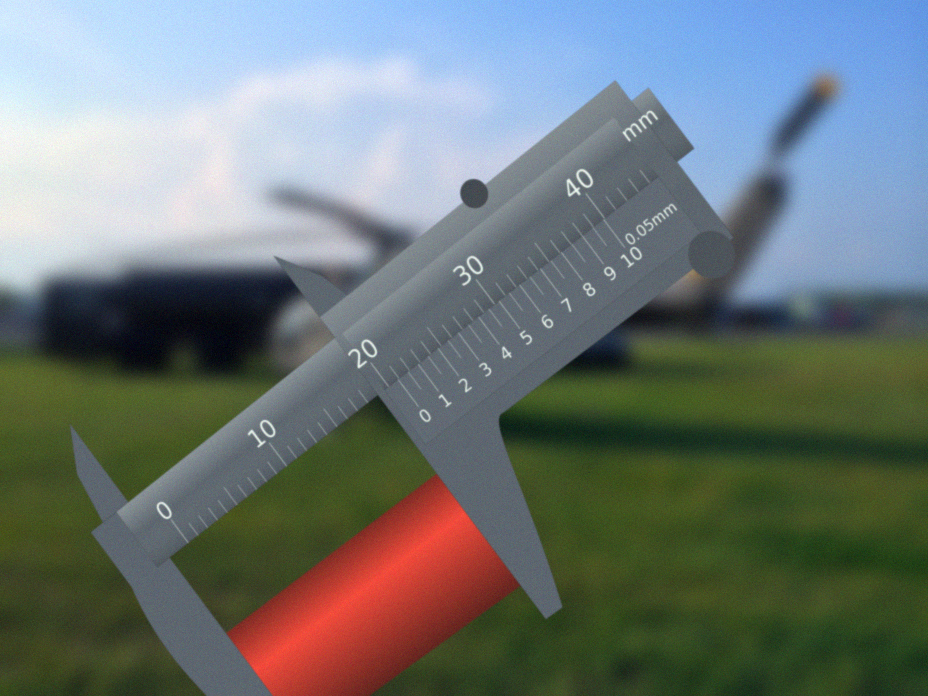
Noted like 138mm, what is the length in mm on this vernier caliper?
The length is 20.9mm
